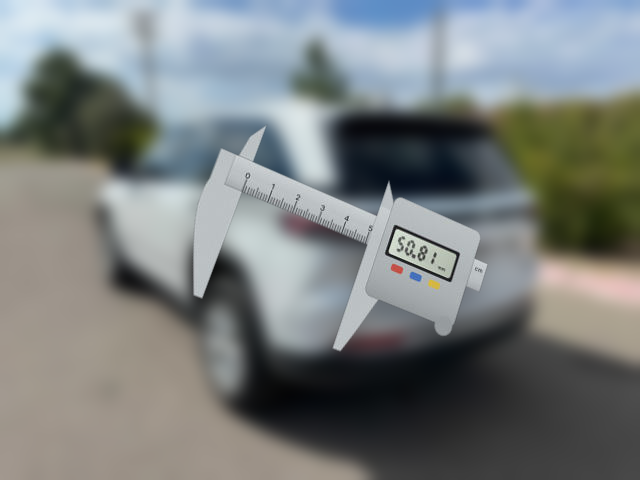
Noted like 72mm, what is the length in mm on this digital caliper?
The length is 50.81mm
